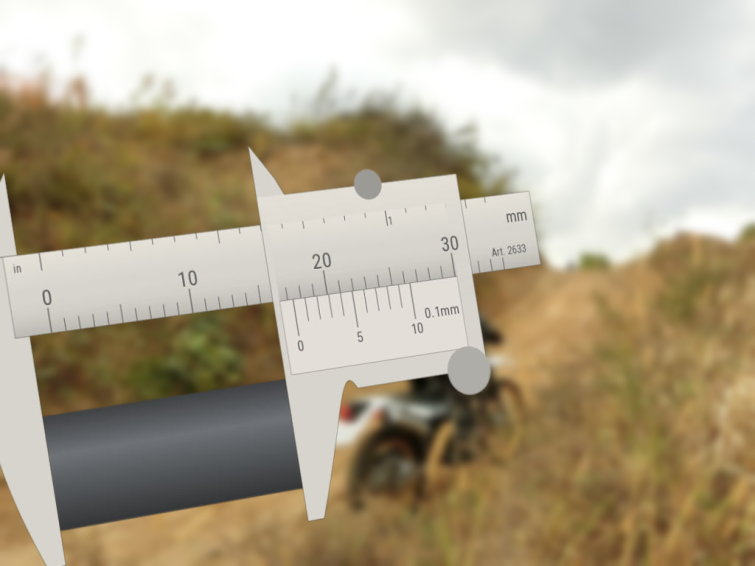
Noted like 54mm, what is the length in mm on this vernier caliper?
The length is 17.4mm
